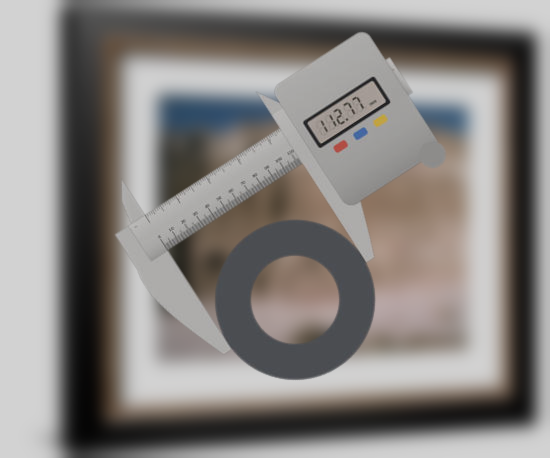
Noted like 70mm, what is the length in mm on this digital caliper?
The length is 112.77mm
